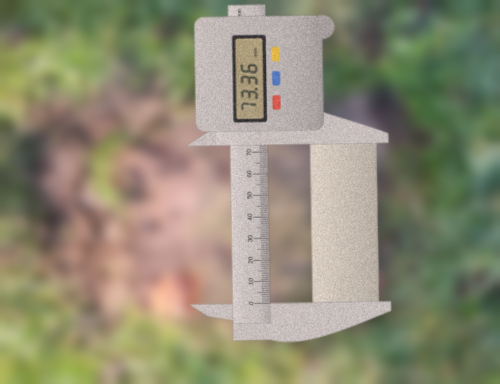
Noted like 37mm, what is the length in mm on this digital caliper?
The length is 73.36mm
